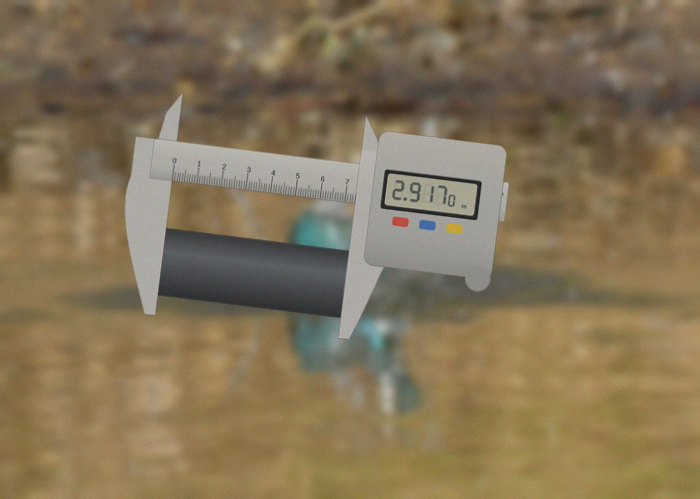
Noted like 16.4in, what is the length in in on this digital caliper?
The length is 2.9170in
